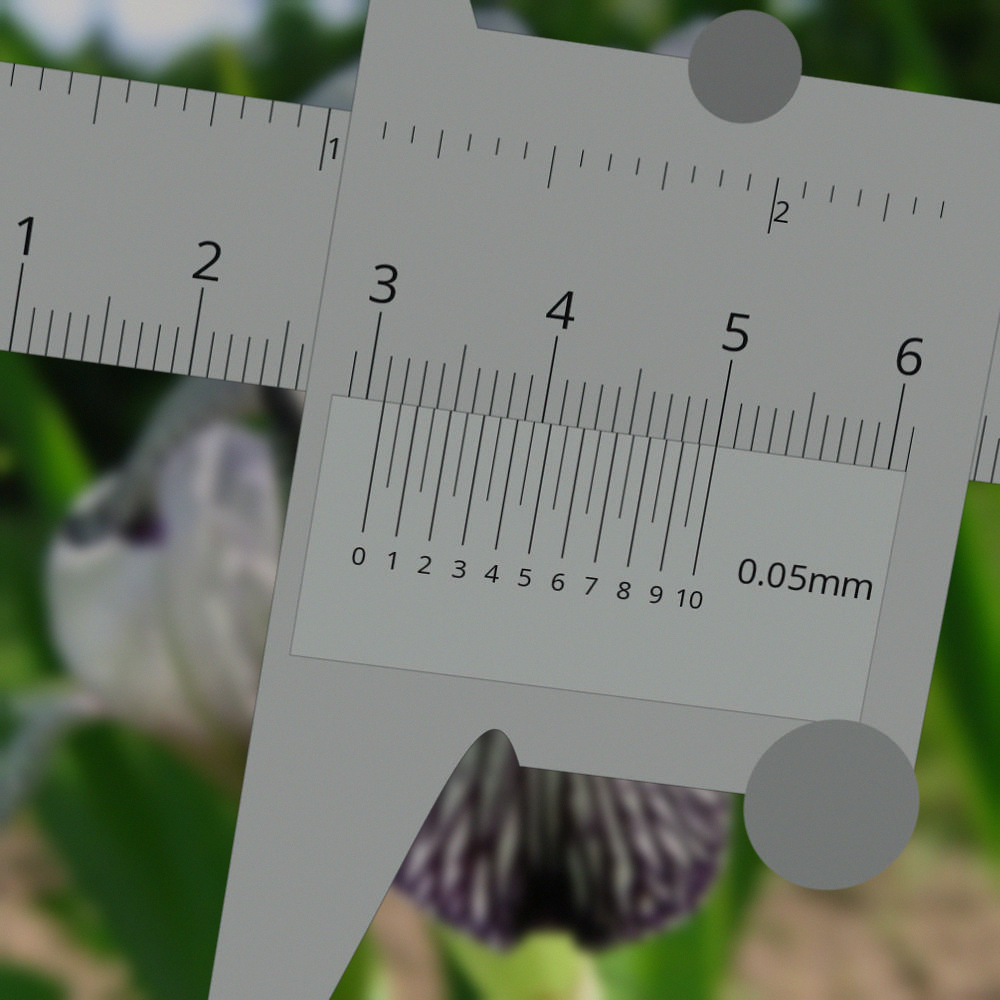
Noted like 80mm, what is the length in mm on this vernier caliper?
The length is 31.0mm
